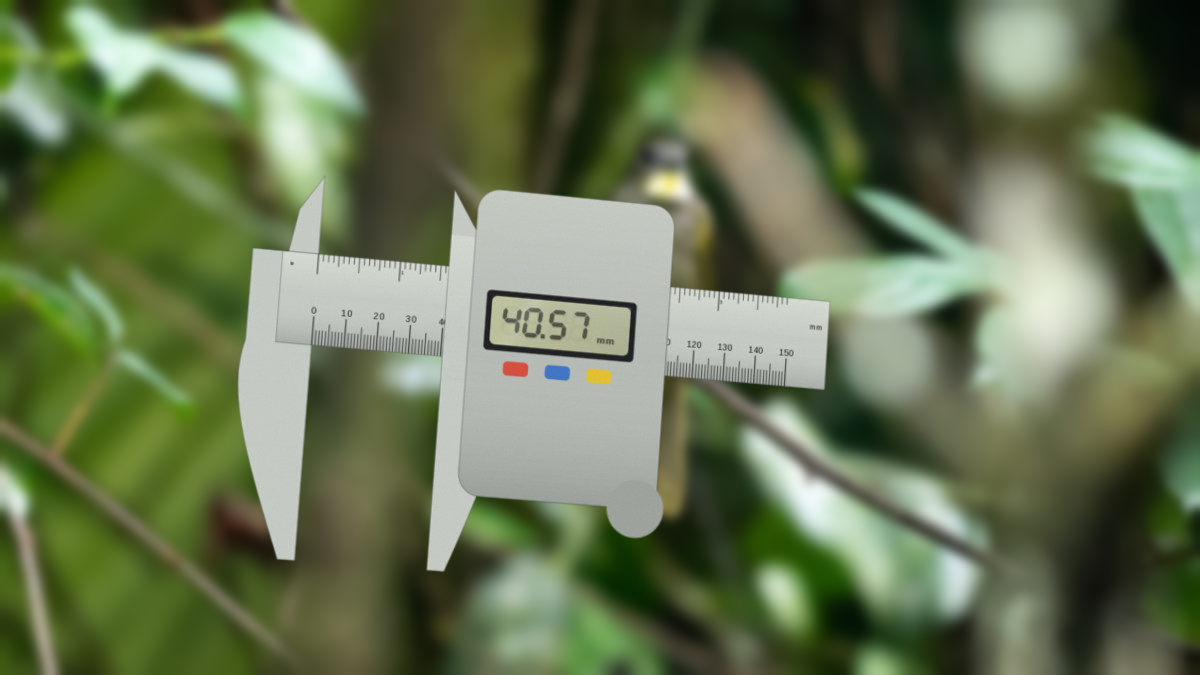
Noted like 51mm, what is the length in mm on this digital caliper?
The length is 40.57mm
